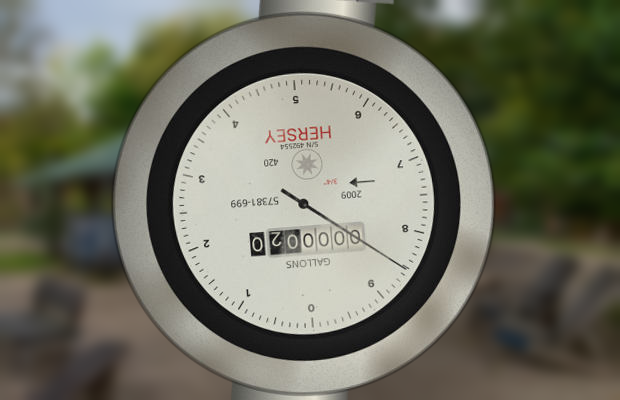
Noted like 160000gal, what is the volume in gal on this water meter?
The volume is 18.5gal
